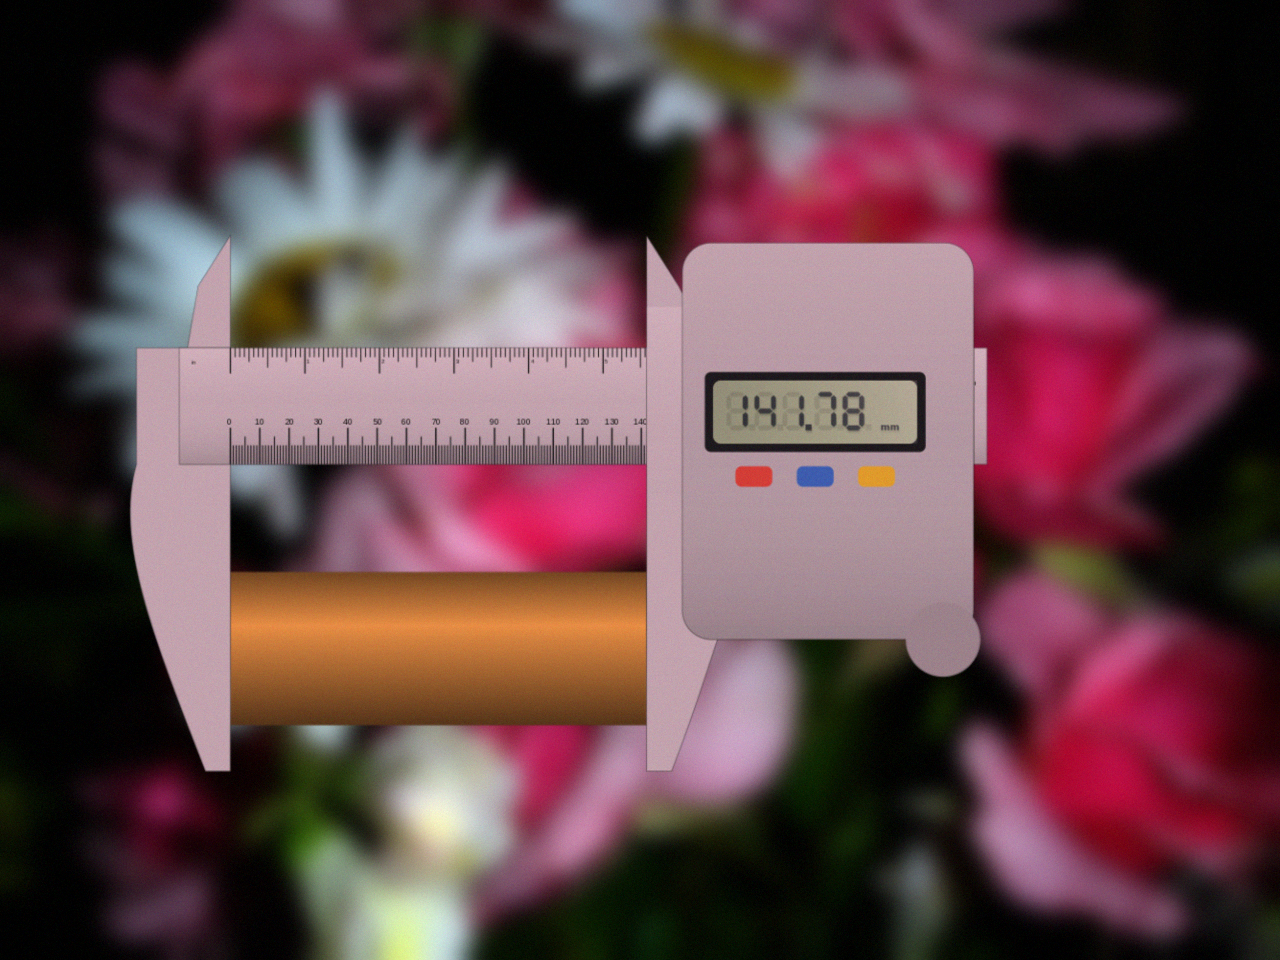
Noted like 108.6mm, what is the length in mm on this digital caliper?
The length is 141.78mm
